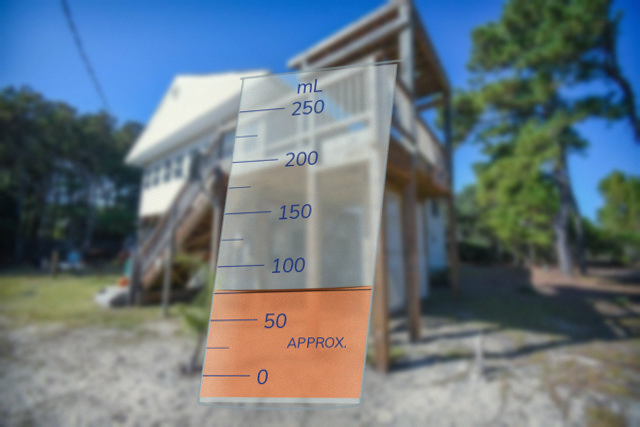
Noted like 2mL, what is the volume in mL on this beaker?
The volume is 75mL
